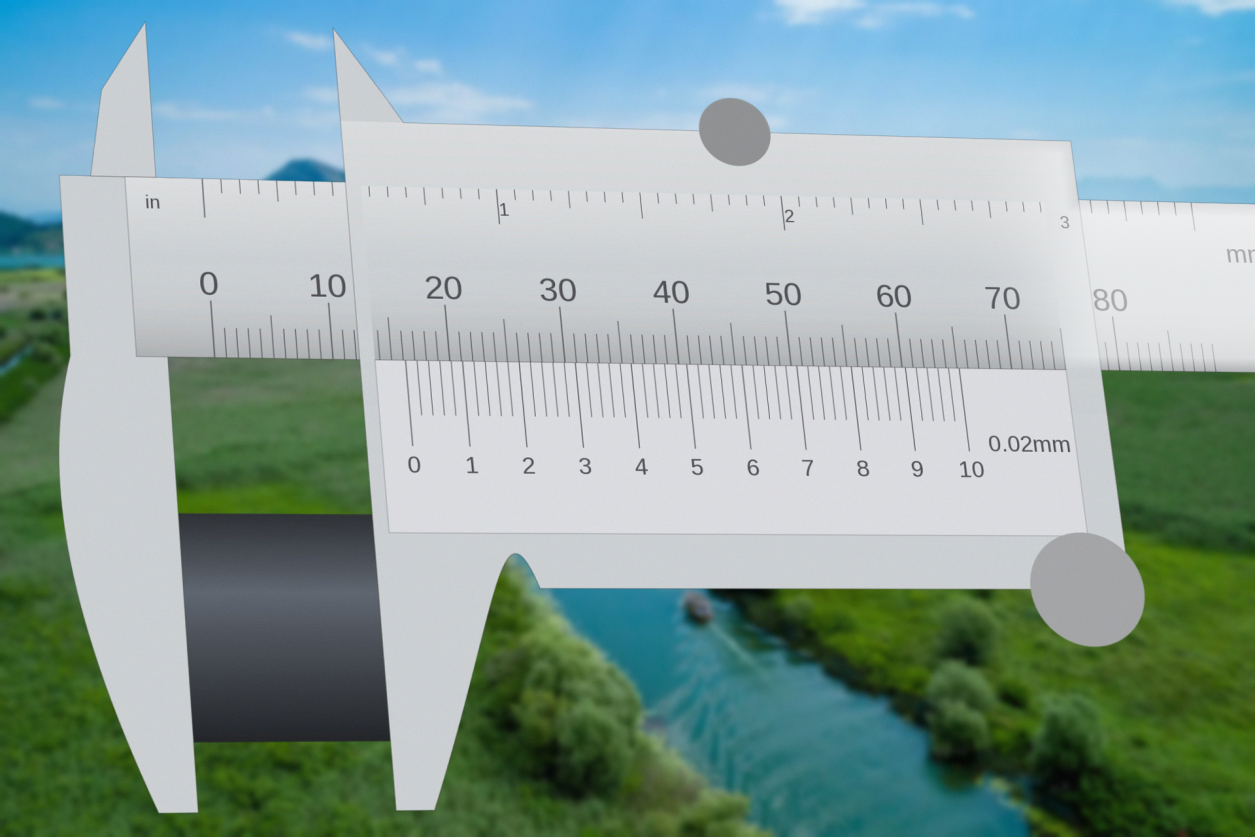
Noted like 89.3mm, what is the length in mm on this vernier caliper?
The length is 16.2mm
